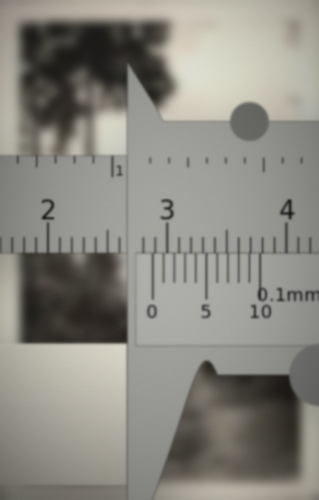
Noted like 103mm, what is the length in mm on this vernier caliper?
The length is 28.8mm
